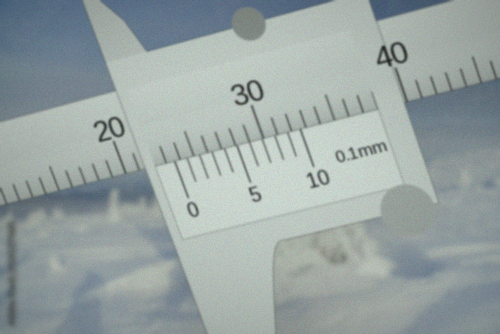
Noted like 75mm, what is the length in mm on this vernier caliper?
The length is 23.6mm
